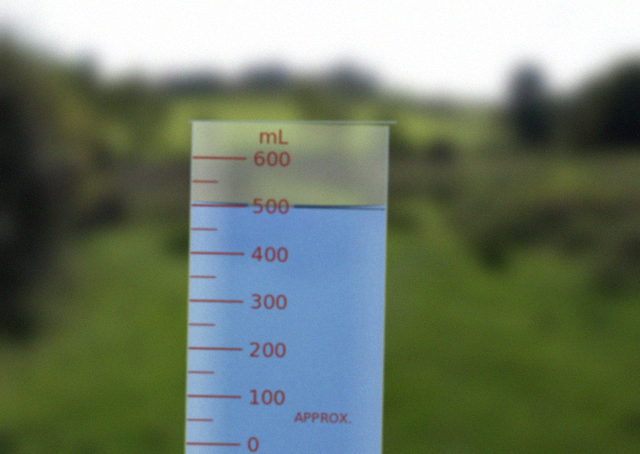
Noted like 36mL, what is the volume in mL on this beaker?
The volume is 500mL
